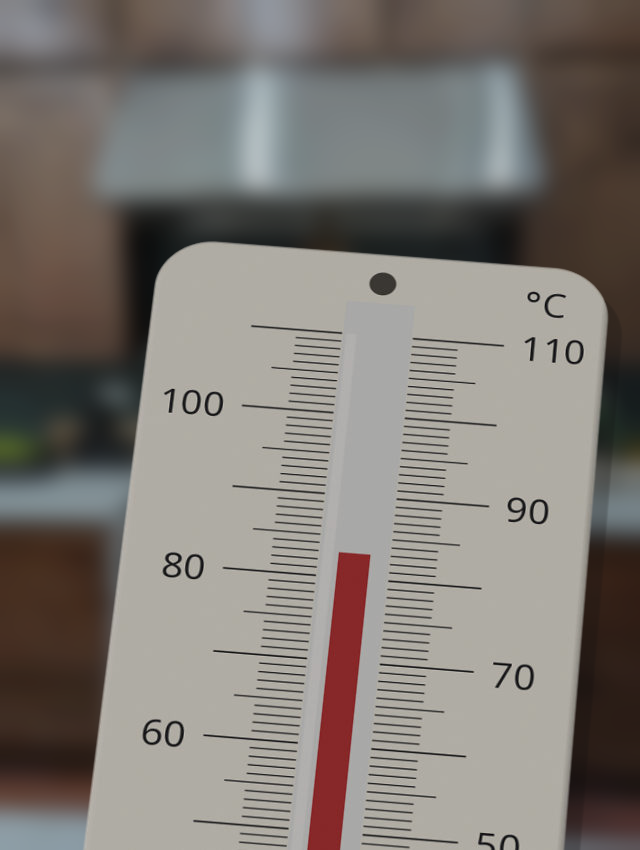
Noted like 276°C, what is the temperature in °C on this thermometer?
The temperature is 83°C
